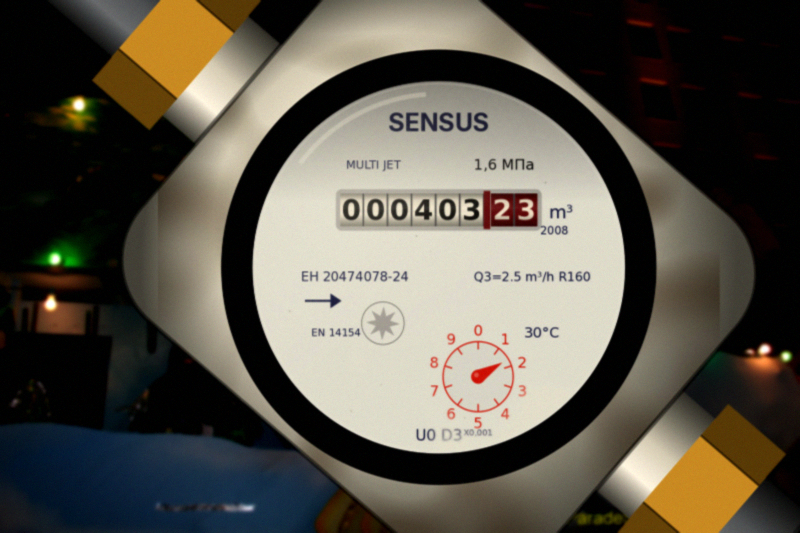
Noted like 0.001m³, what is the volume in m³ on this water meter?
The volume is 403.231m³
